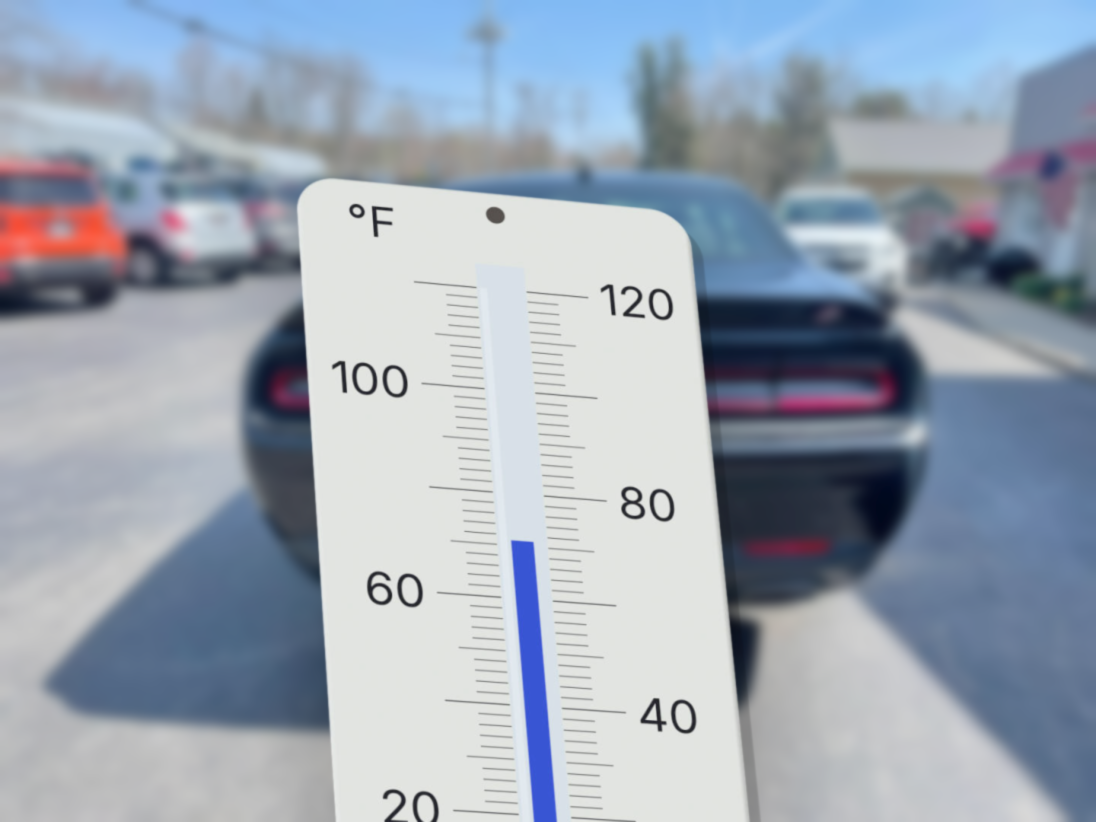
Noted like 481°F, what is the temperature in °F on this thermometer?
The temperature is 71°F
